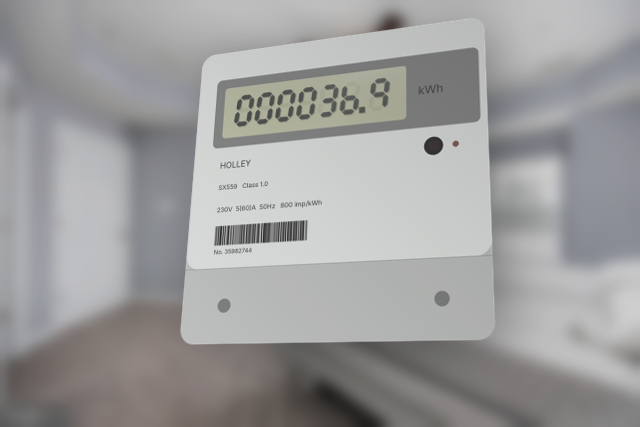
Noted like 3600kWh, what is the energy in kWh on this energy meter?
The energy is 36.9kWh
